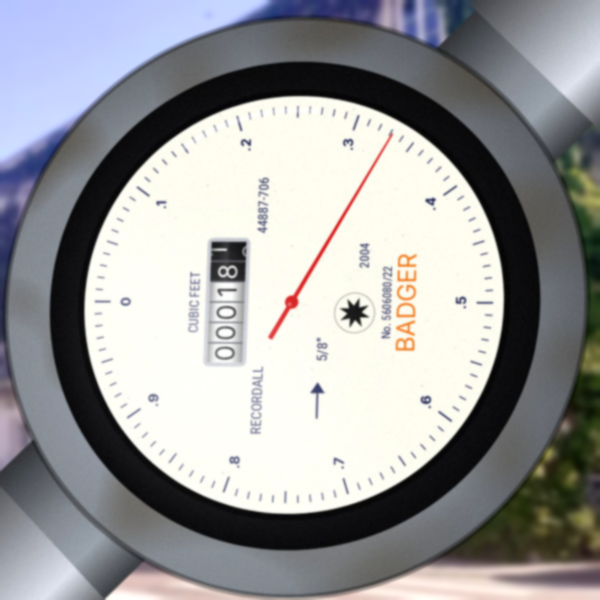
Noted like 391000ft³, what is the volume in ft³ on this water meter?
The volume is 181.33ft³
